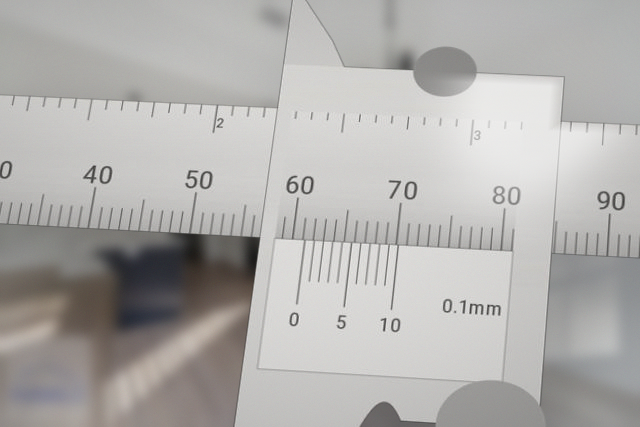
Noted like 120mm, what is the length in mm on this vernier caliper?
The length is 61.2mm
